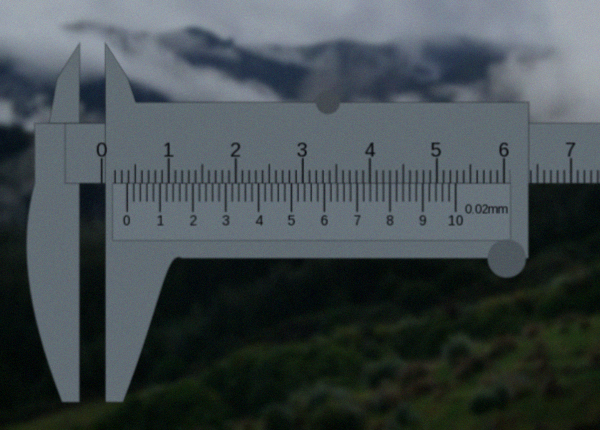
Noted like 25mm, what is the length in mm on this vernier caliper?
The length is 3.8mm
